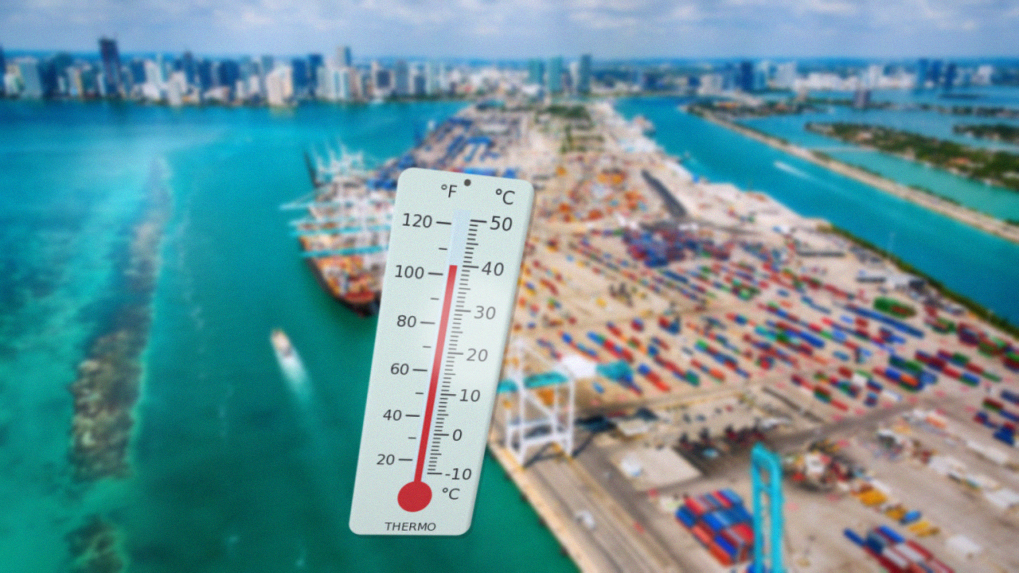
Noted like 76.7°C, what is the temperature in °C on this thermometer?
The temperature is 40°C
